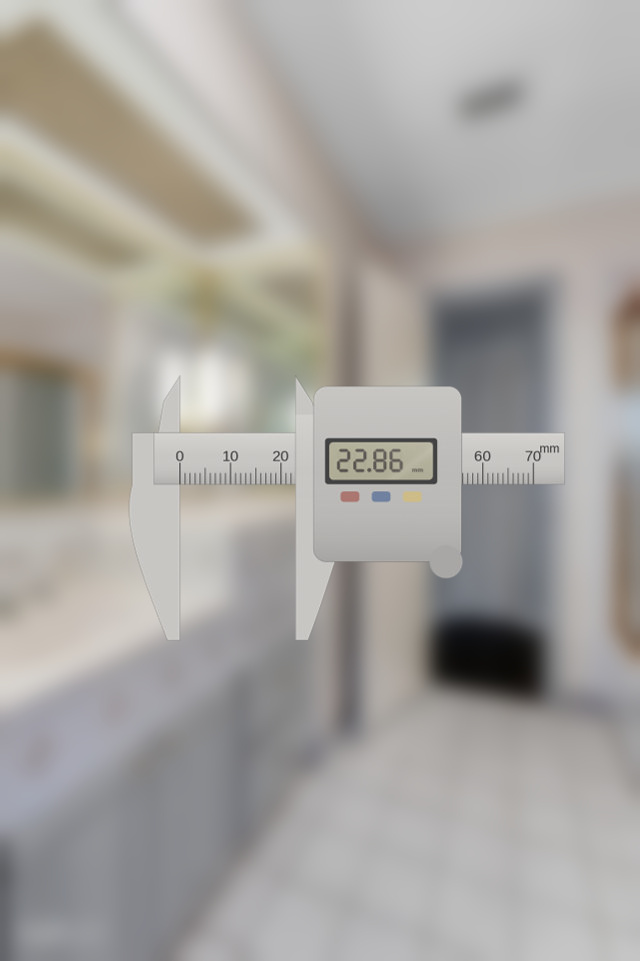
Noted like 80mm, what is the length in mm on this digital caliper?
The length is 22.86mm
